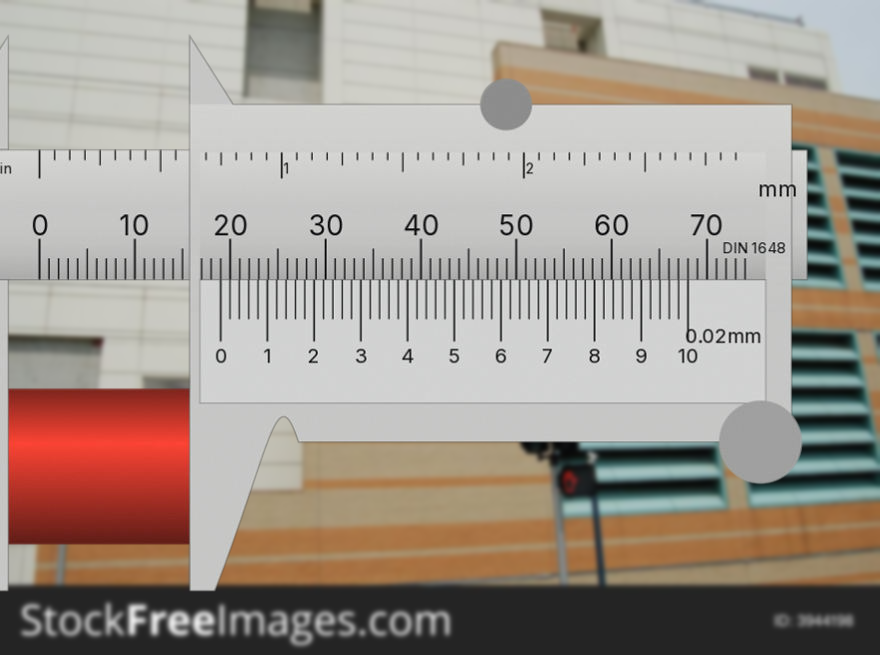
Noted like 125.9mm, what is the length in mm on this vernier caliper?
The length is 19.0mm
